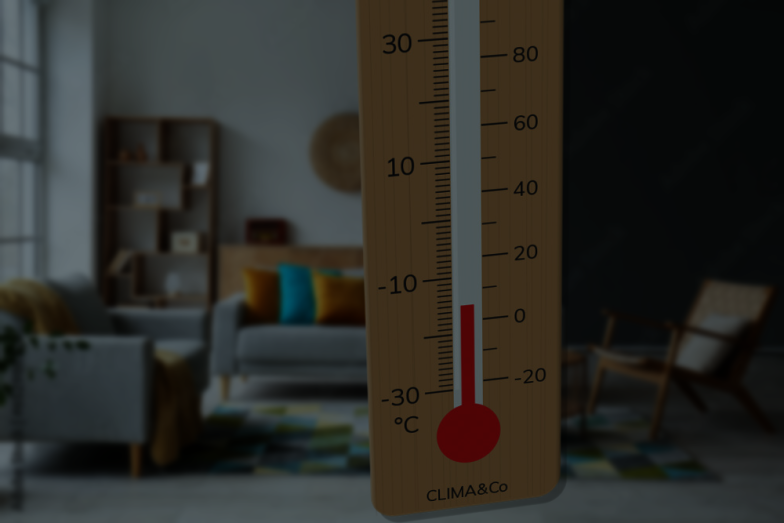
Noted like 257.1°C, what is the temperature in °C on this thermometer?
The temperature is -15°C
